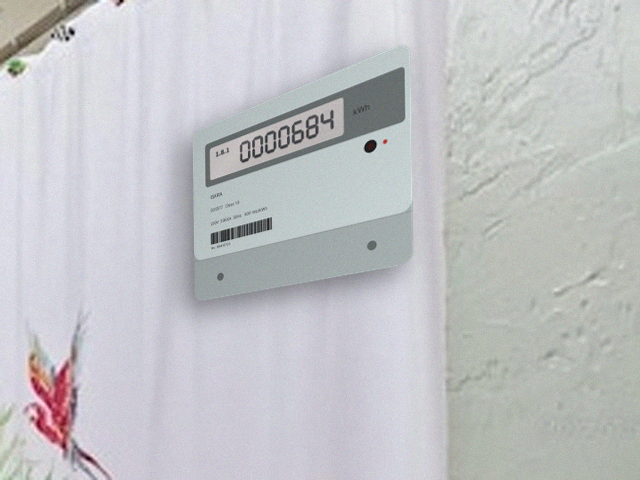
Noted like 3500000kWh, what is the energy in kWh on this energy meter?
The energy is 684kWh
